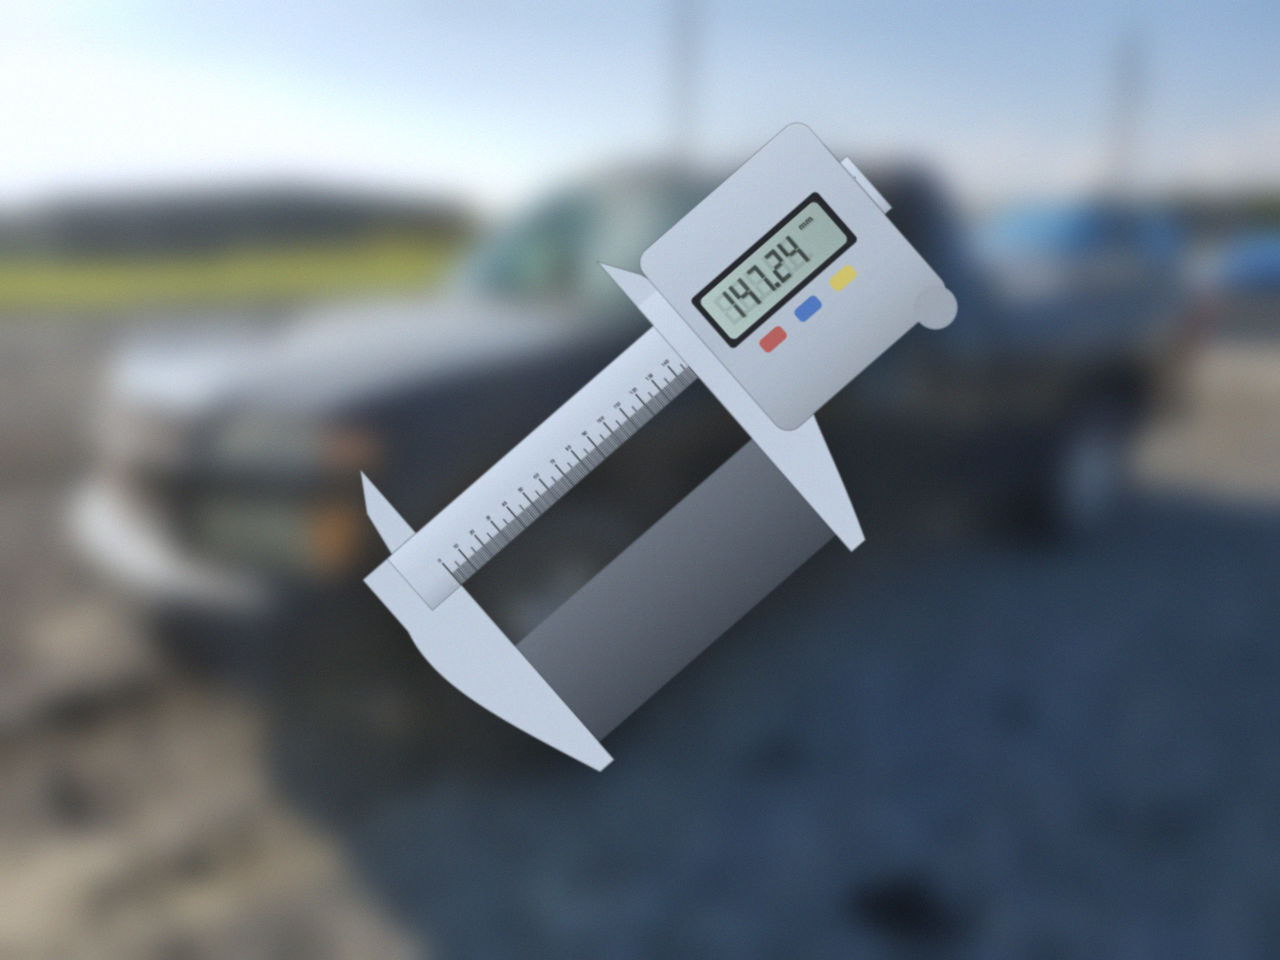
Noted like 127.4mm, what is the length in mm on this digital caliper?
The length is 147.24mm
